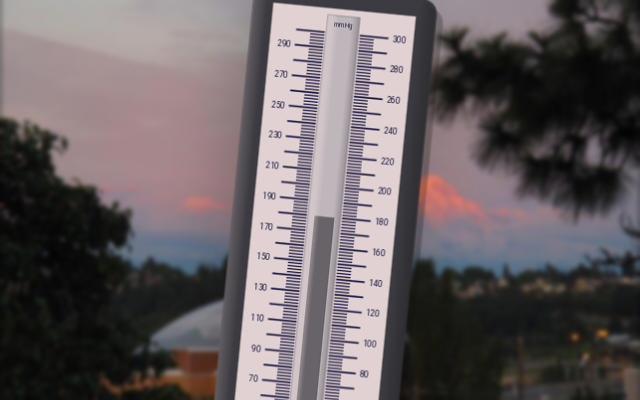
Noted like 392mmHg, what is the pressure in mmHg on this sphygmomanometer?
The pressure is 180mmHg
